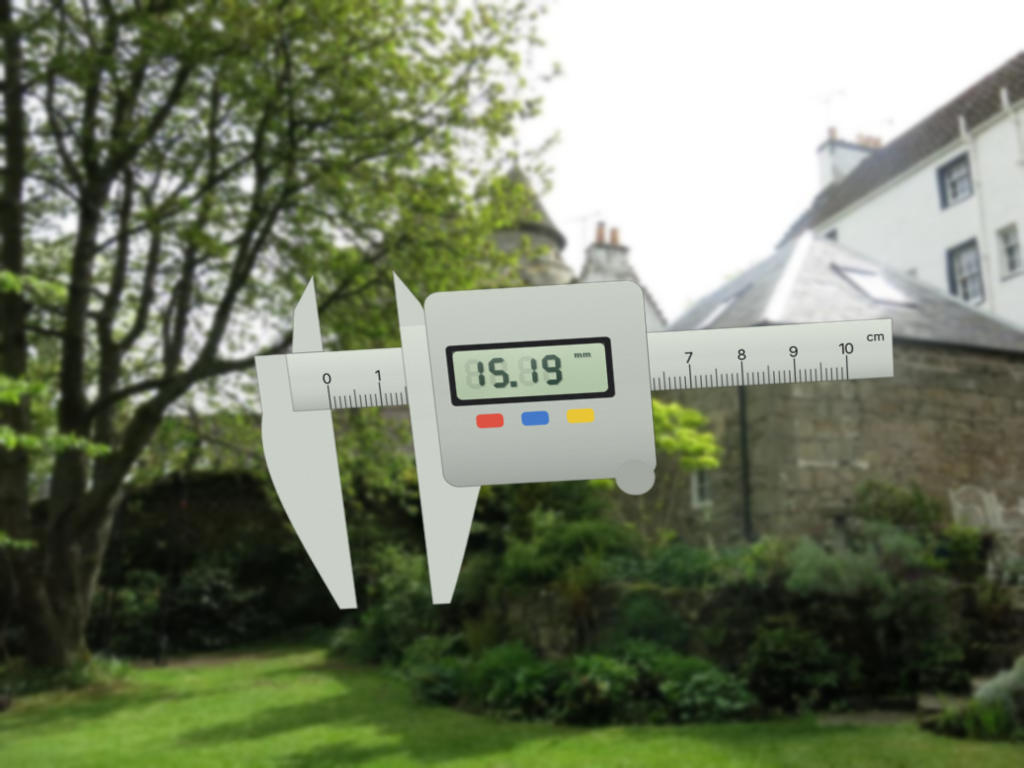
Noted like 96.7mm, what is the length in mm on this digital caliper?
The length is 15.19mm
